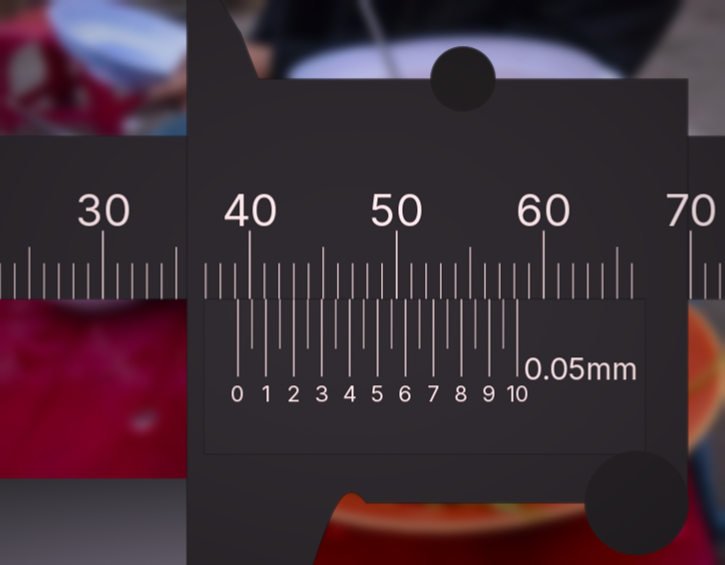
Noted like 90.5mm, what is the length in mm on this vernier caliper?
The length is 39.2mm
